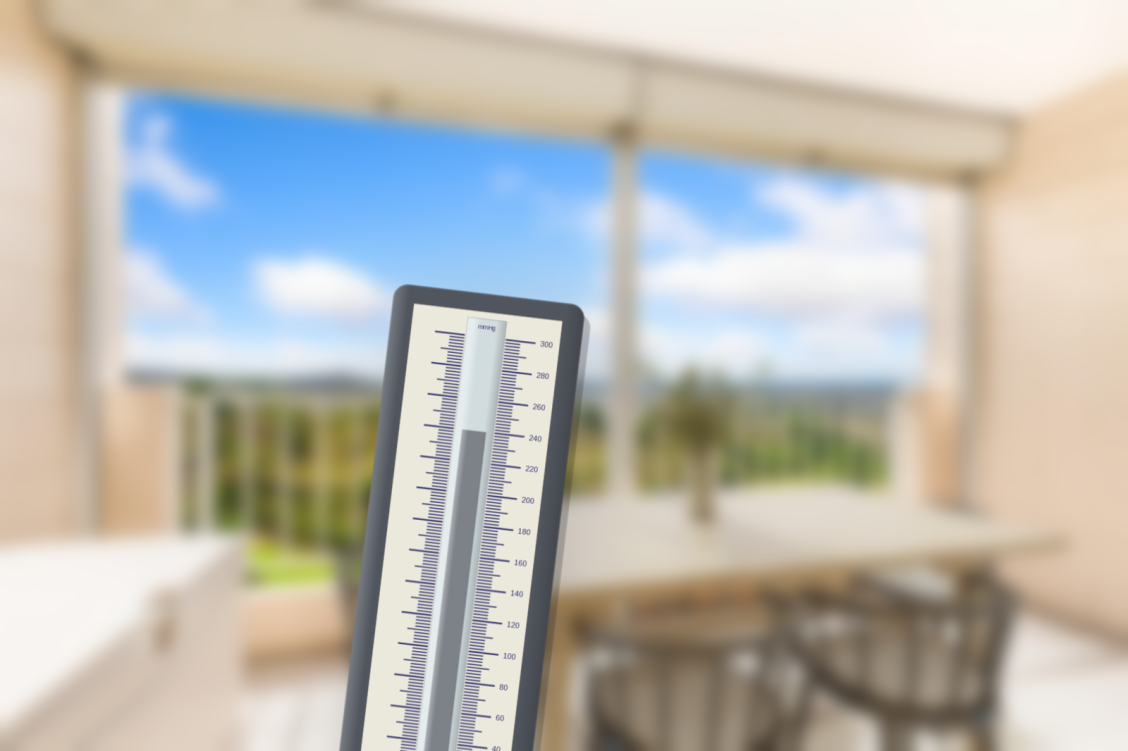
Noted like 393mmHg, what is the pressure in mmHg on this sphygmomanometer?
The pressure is 240mmHg
